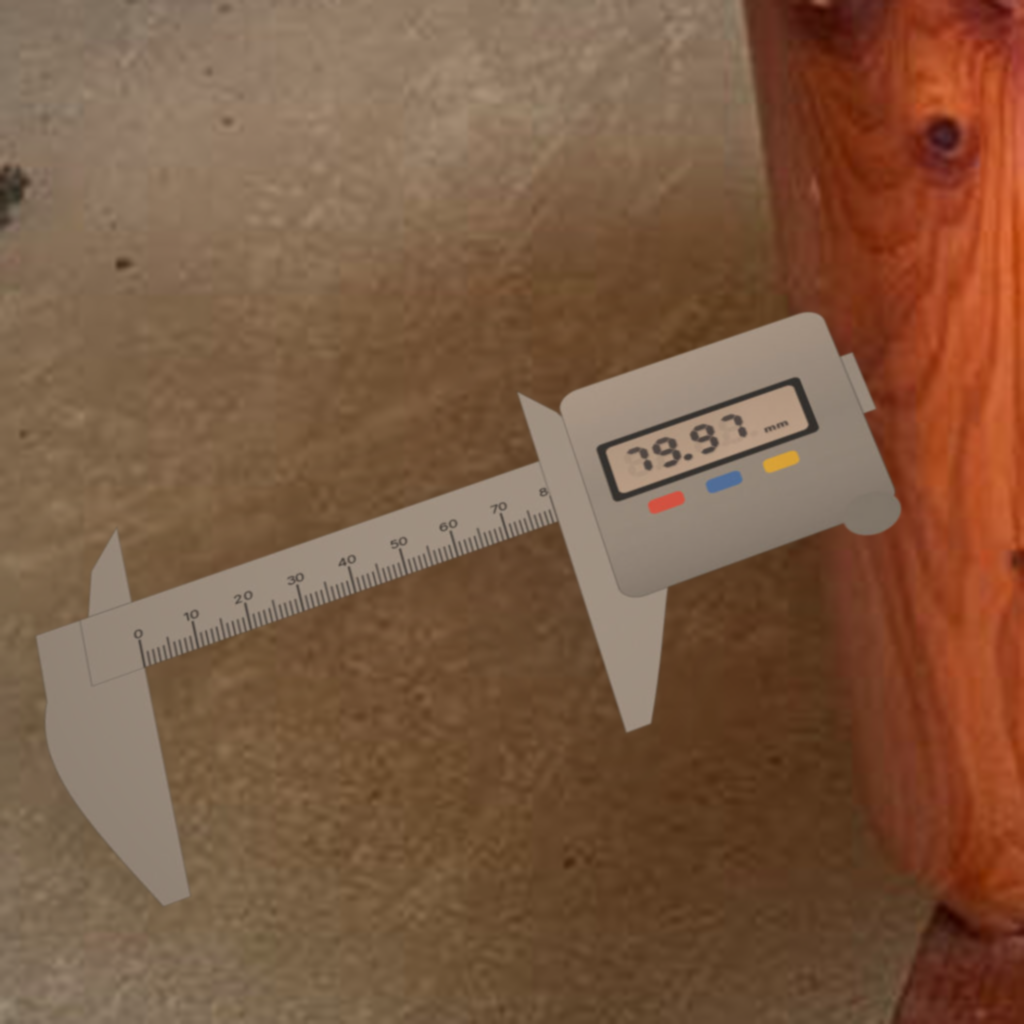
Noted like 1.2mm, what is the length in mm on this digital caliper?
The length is 79.97mm
